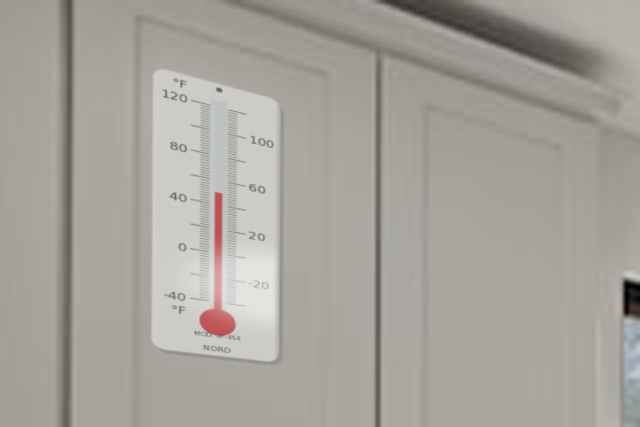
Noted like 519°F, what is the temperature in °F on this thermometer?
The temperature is 50°F
